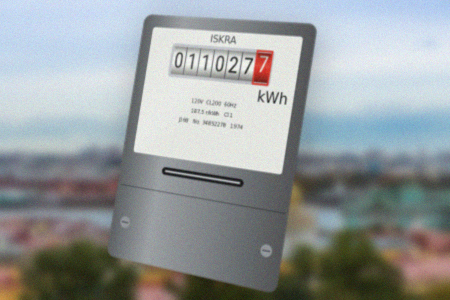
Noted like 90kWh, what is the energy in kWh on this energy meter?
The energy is 11027.7kWh
